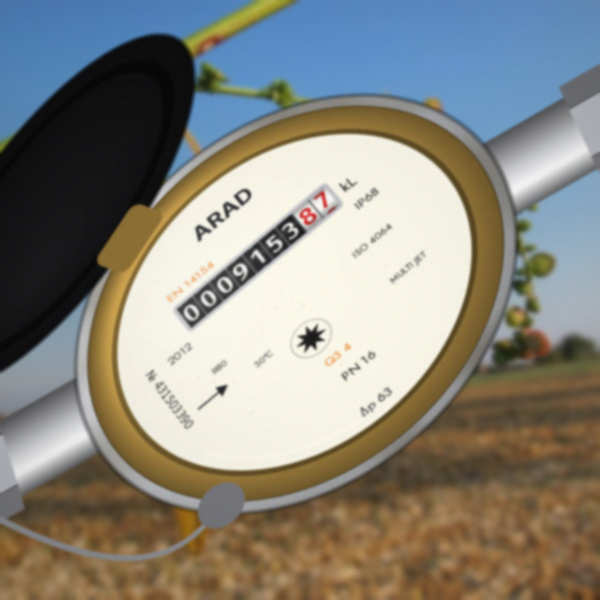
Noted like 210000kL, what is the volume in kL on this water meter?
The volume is 9153.87kL
